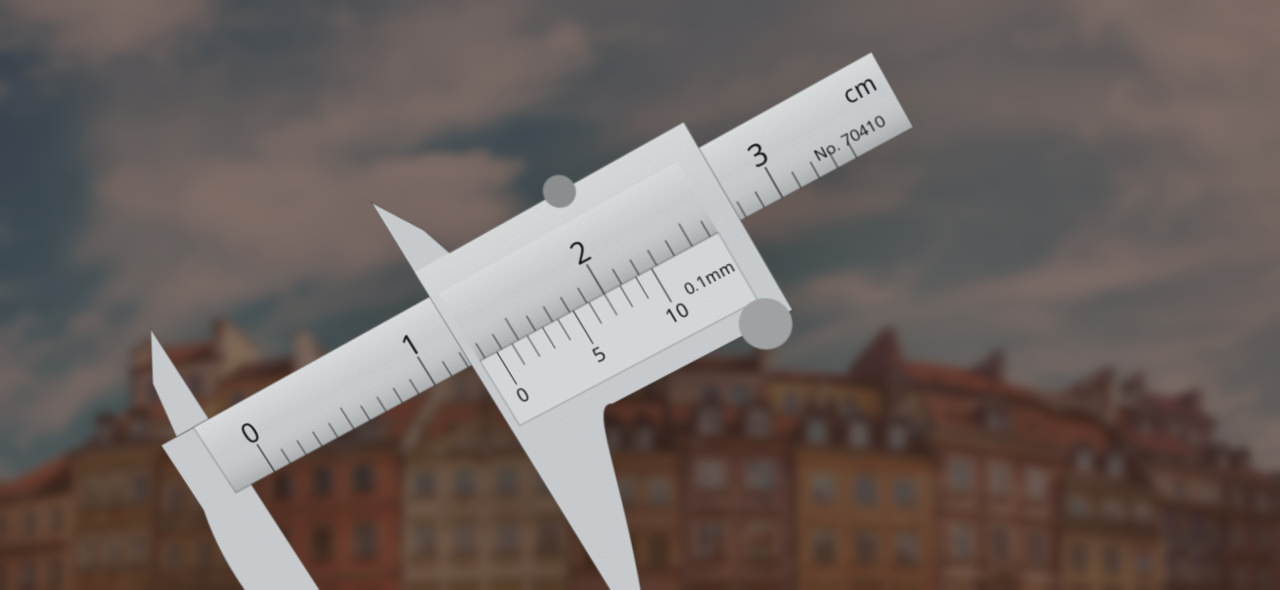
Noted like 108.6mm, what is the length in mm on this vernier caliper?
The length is 13.7mm
